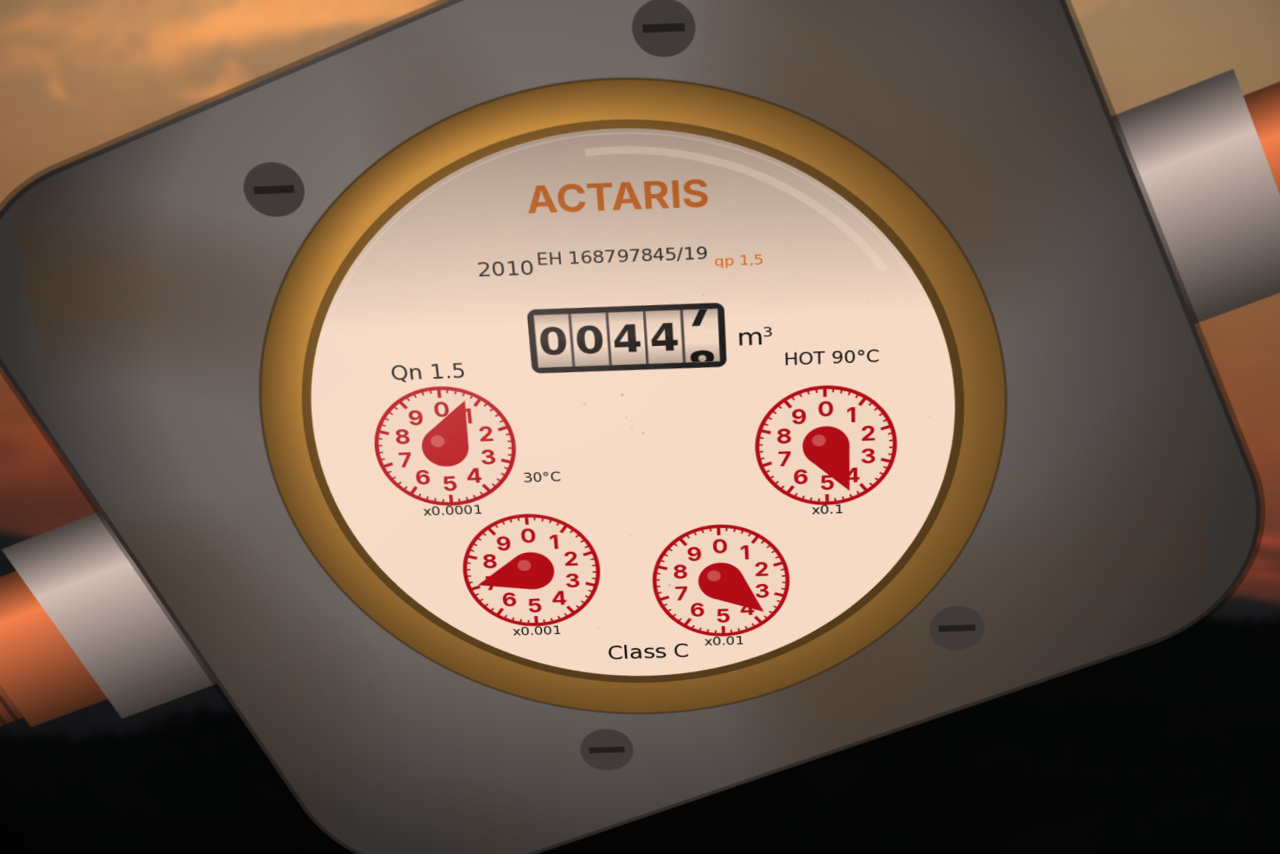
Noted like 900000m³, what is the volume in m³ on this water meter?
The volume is 447.4370m³
